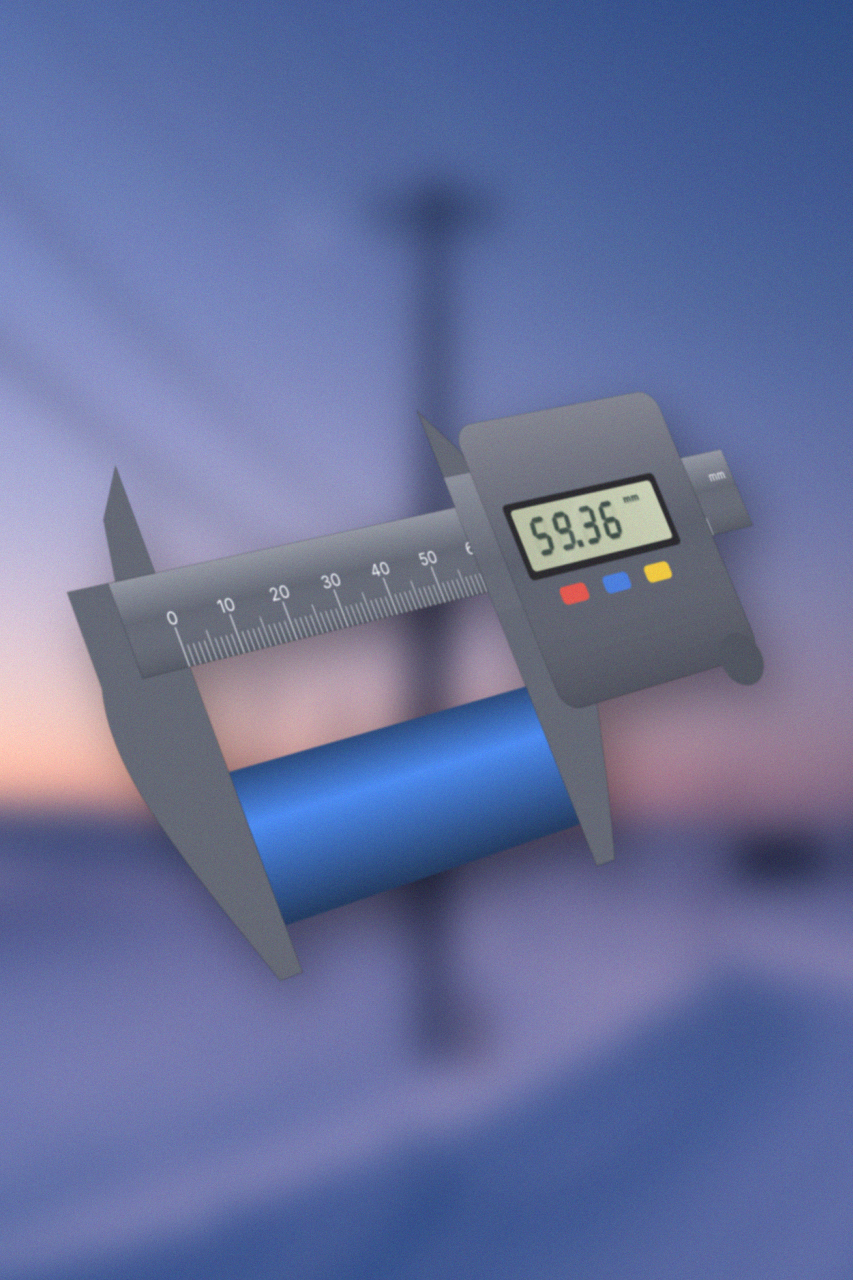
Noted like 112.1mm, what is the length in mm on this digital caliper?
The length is 59.36mm
